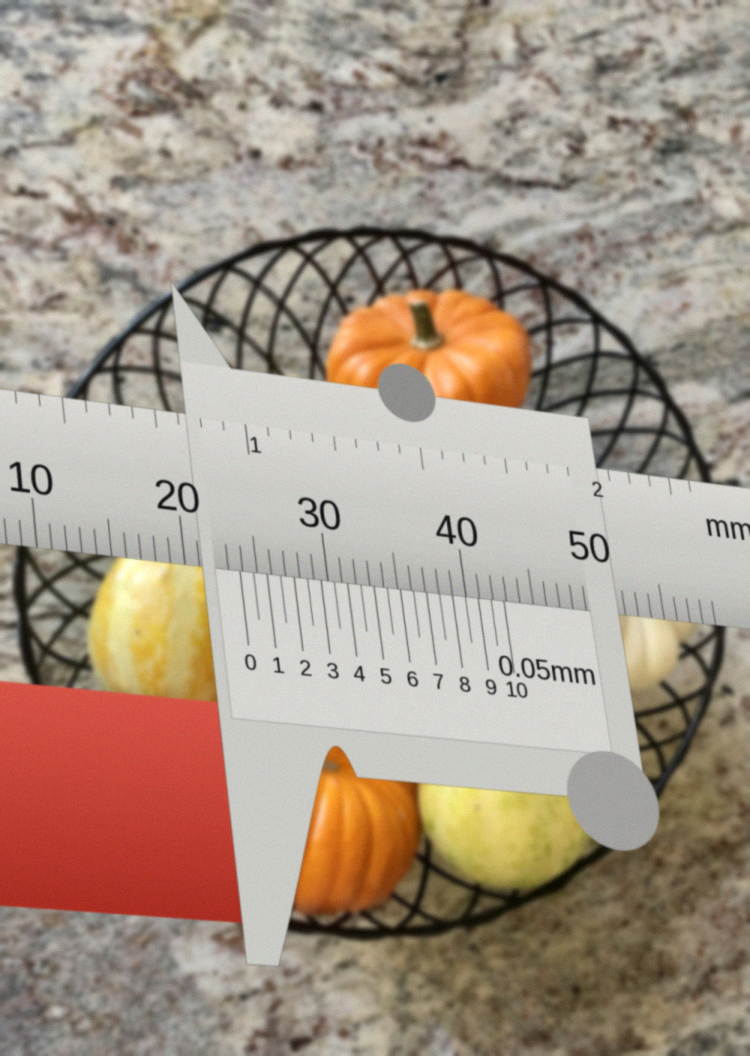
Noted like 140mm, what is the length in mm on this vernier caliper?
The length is 23.8mm
